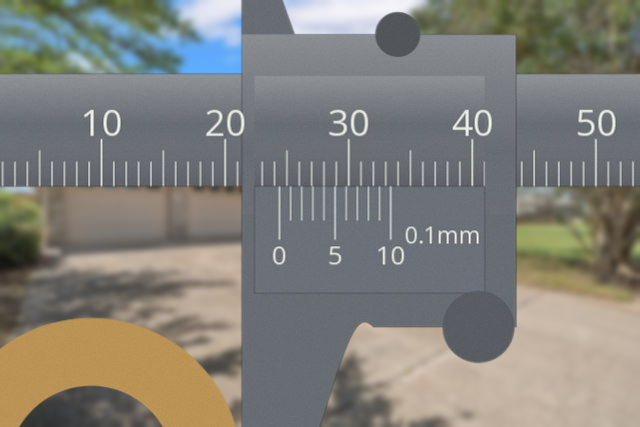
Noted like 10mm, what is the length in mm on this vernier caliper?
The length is 24.4mm
